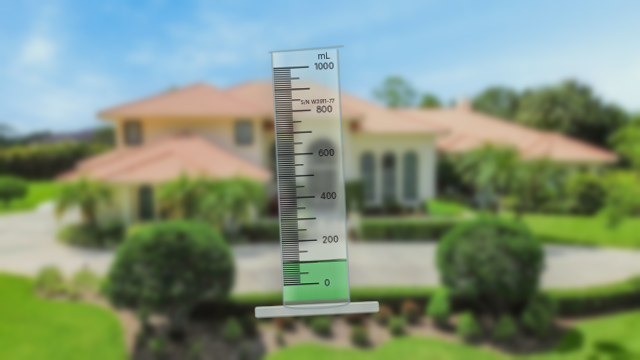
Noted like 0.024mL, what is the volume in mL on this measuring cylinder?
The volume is 100mL
